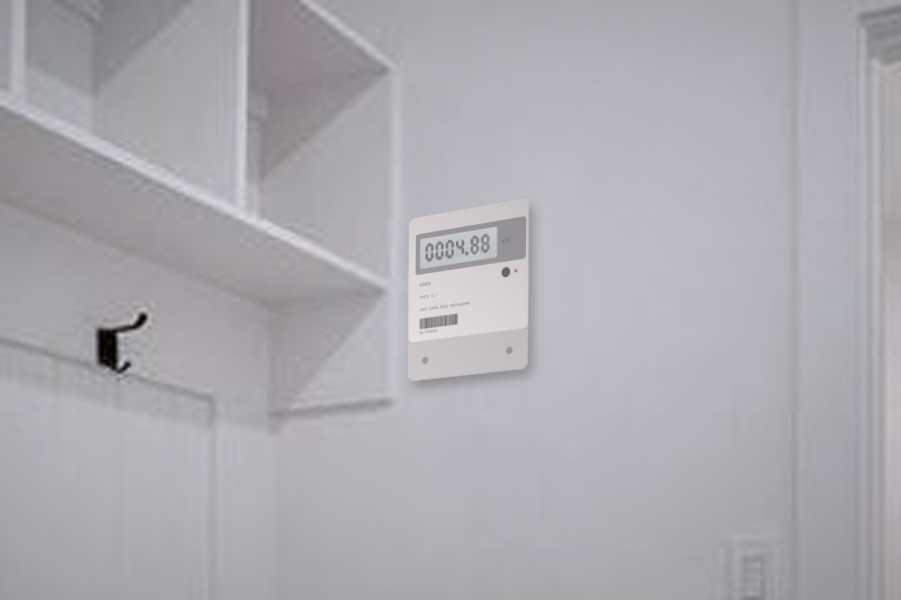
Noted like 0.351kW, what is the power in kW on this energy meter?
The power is 4.88kW
